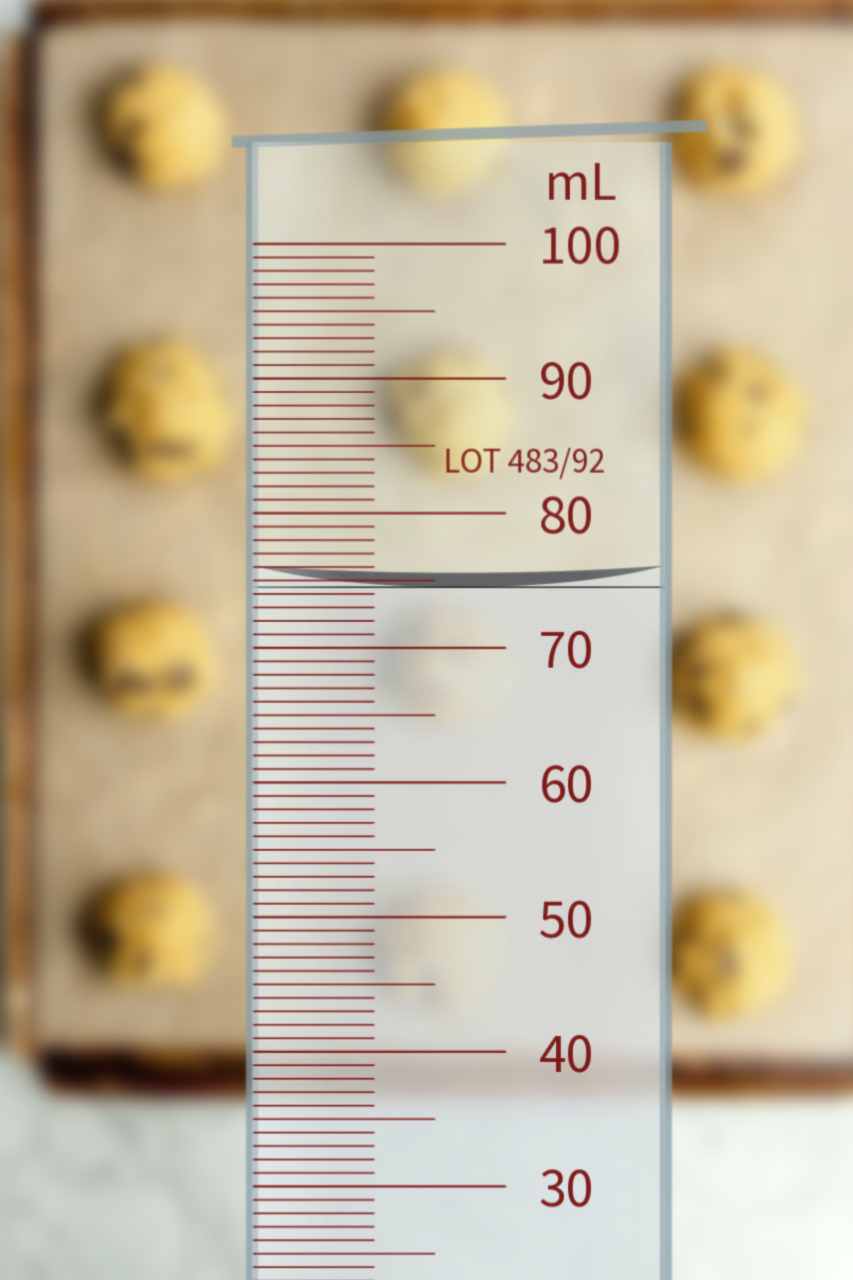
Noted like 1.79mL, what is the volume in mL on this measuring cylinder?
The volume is 74.5mL
